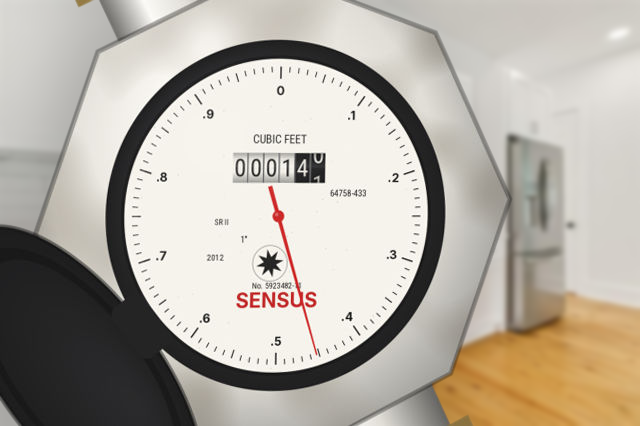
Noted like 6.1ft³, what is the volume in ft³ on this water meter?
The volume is 140.45ft³
